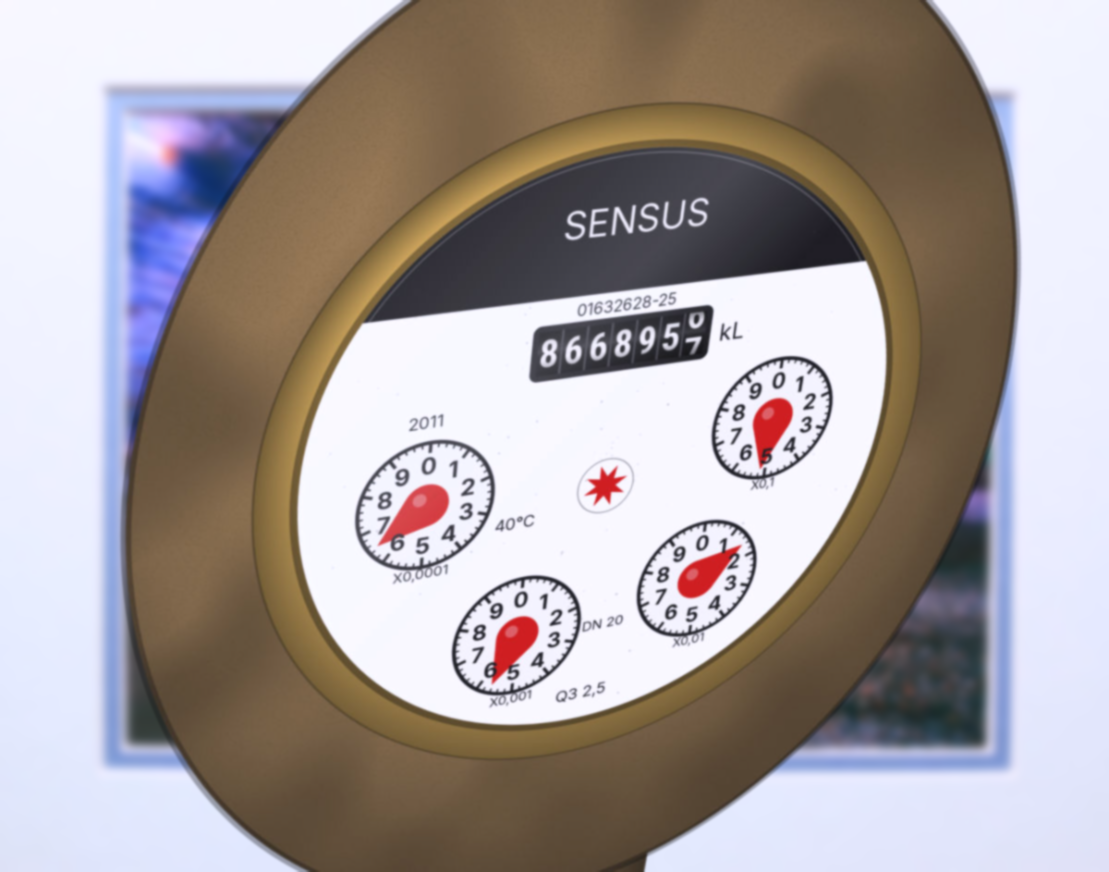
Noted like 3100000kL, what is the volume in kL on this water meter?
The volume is 8668956.5156kL
